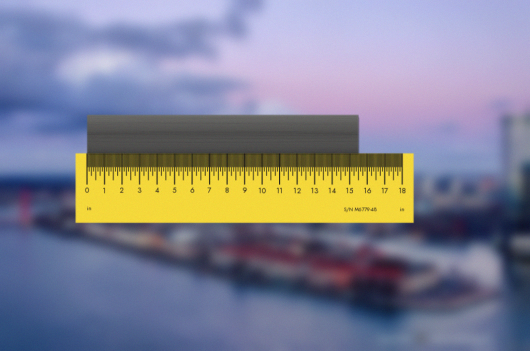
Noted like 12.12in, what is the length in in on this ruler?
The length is 15.5in
